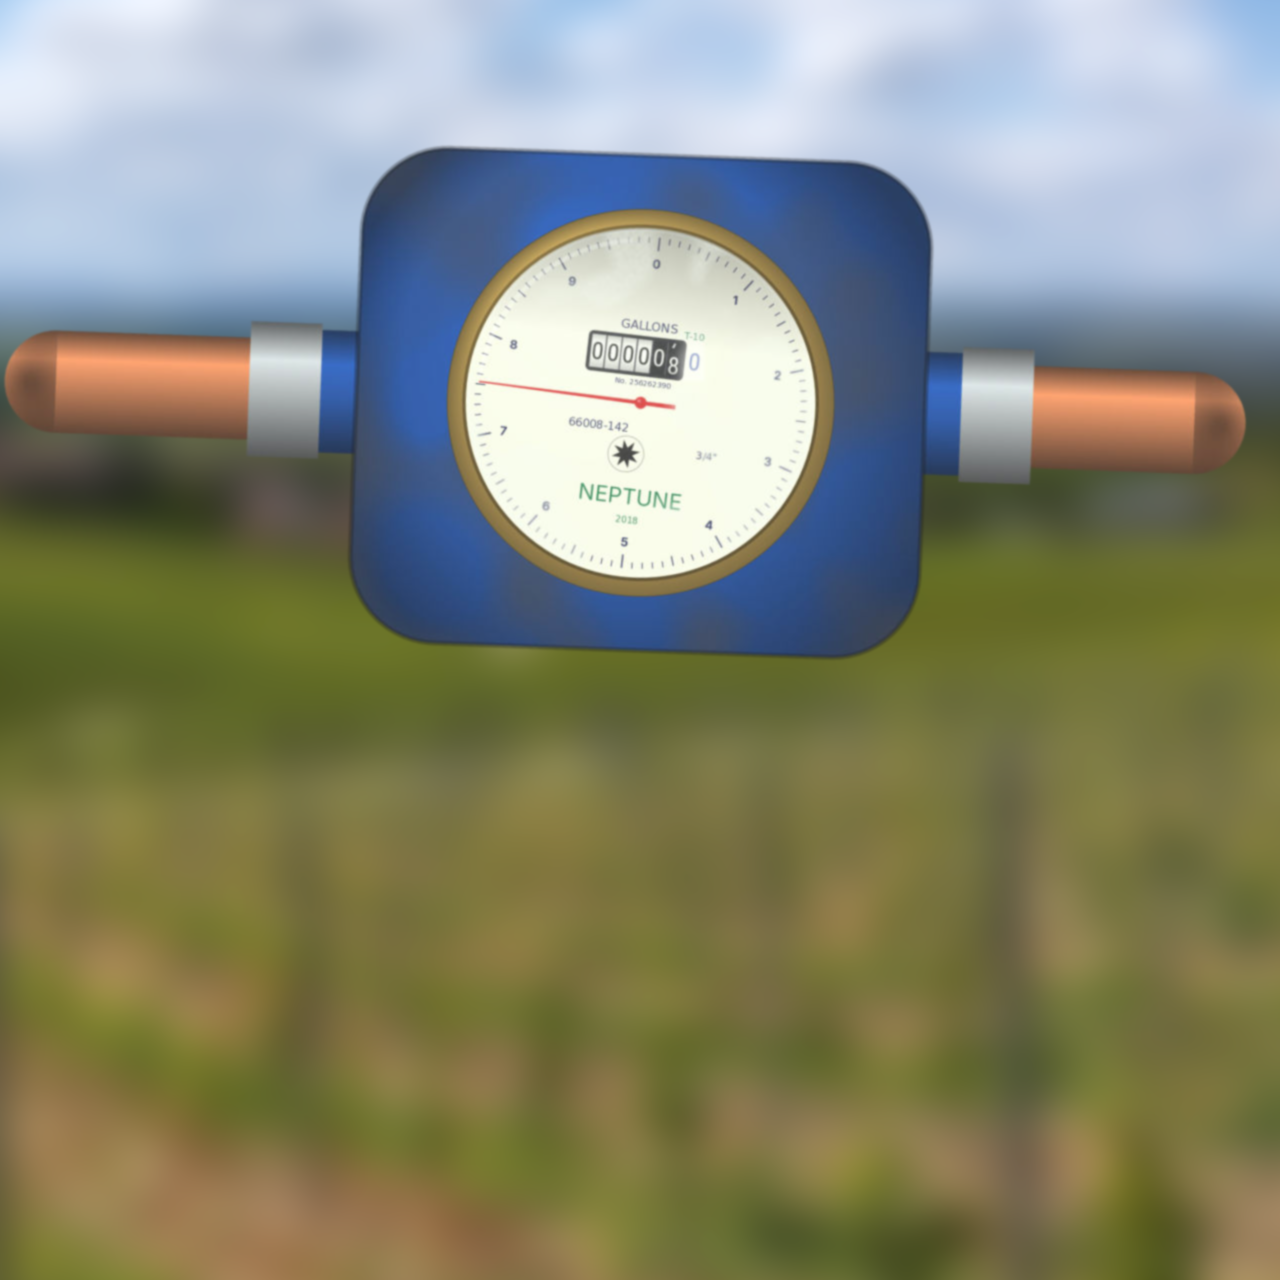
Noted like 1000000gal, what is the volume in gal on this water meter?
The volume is 77.5gal
